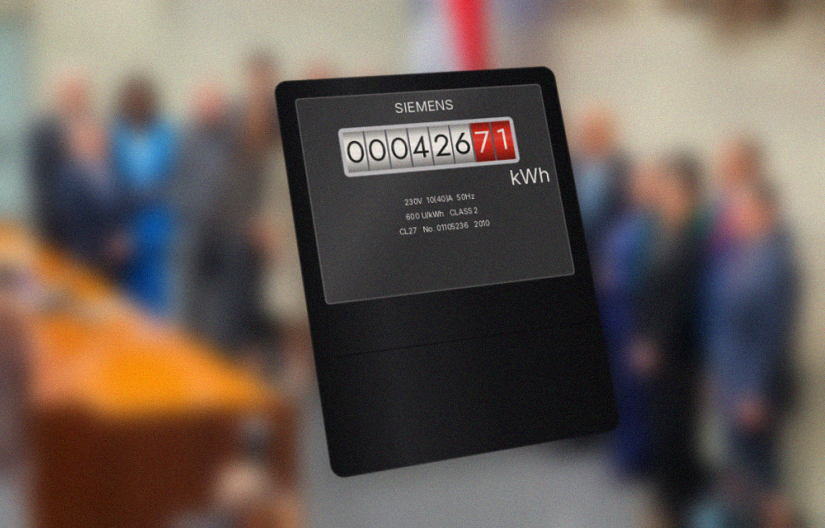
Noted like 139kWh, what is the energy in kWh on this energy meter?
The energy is 426.71kWh
